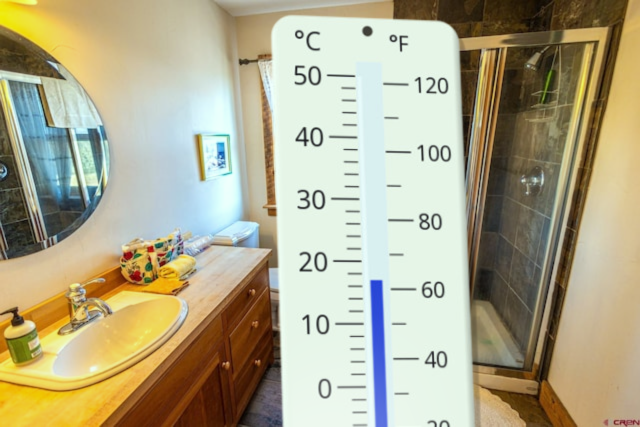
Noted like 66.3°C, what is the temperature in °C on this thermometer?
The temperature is 17°C
